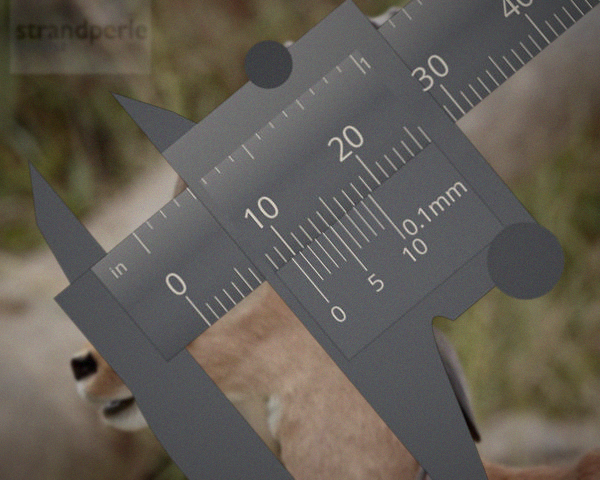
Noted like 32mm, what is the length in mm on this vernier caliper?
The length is 9.6mm
